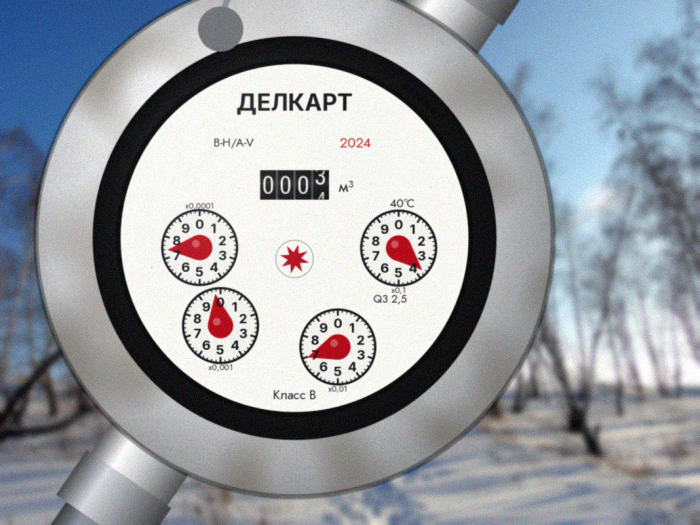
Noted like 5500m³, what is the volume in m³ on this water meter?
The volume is 3.3697m³
